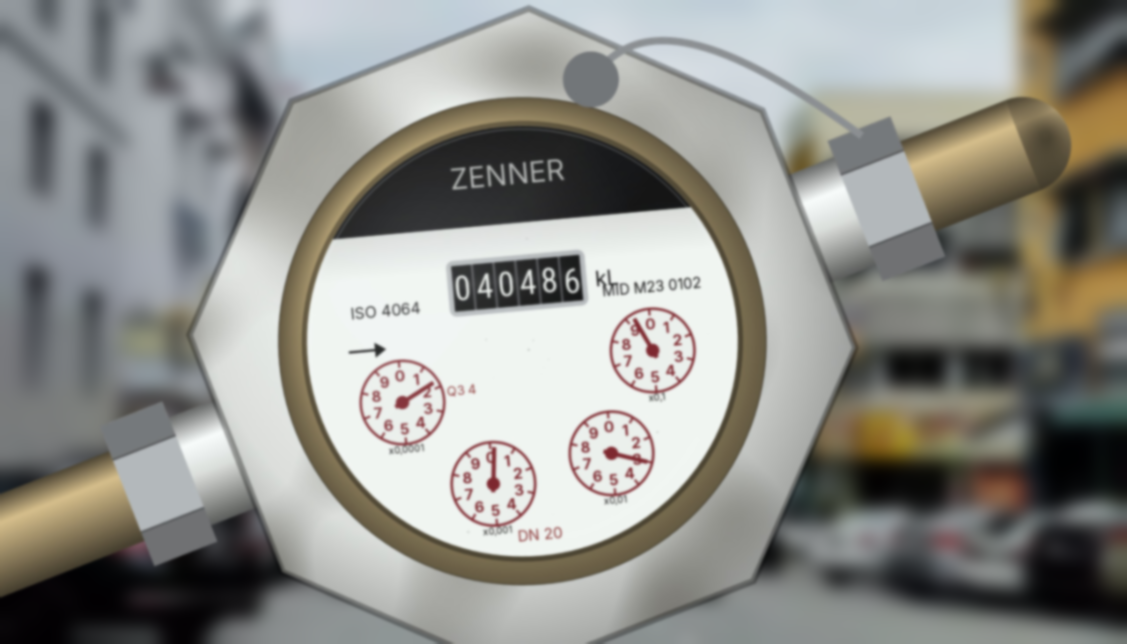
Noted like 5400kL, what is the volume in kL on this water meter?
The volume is 40485.9301kL
